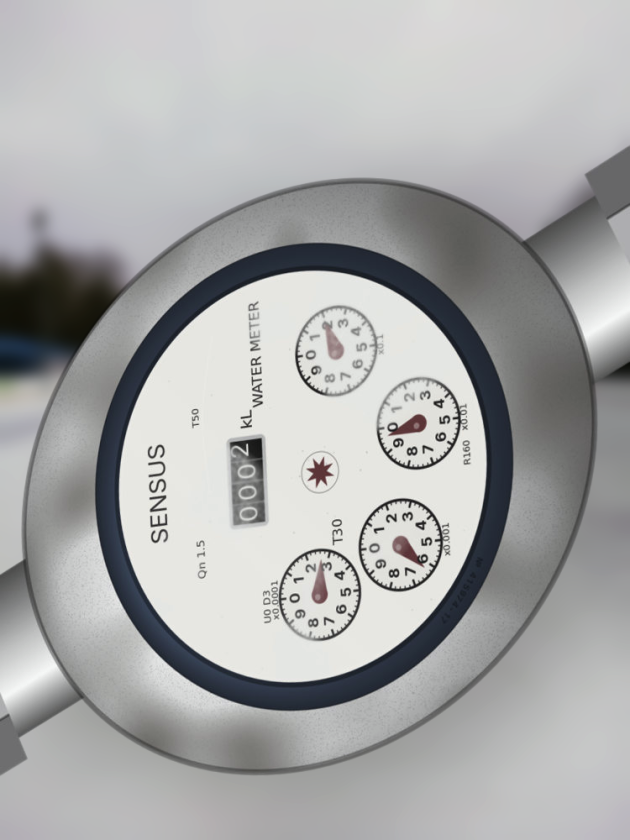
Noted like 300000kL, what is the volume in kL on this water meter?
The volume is 2.1962kL
